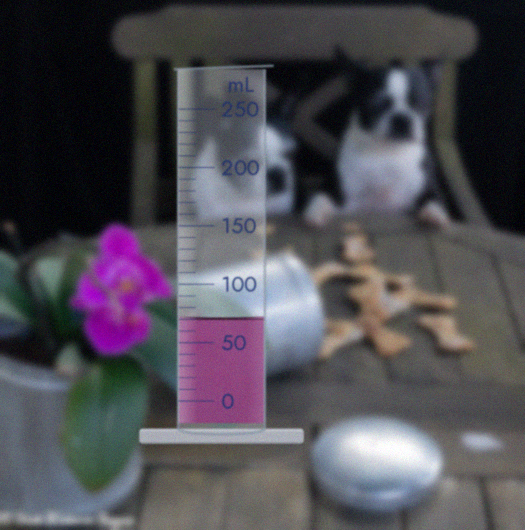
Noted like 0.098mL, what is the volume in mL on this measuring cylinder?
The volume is 70mL
